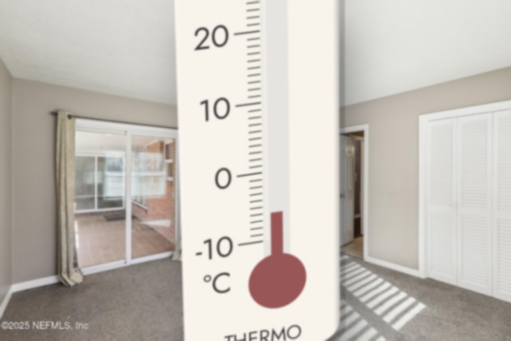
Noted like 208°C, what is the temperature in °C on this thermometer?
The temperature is -6°C
